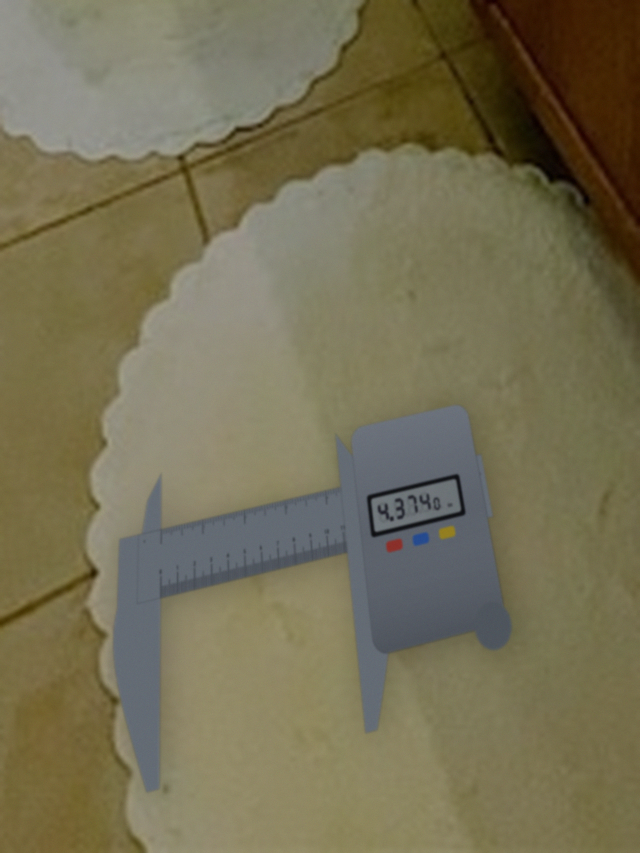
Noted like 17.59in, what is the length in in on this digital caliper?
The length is 4.3740in
